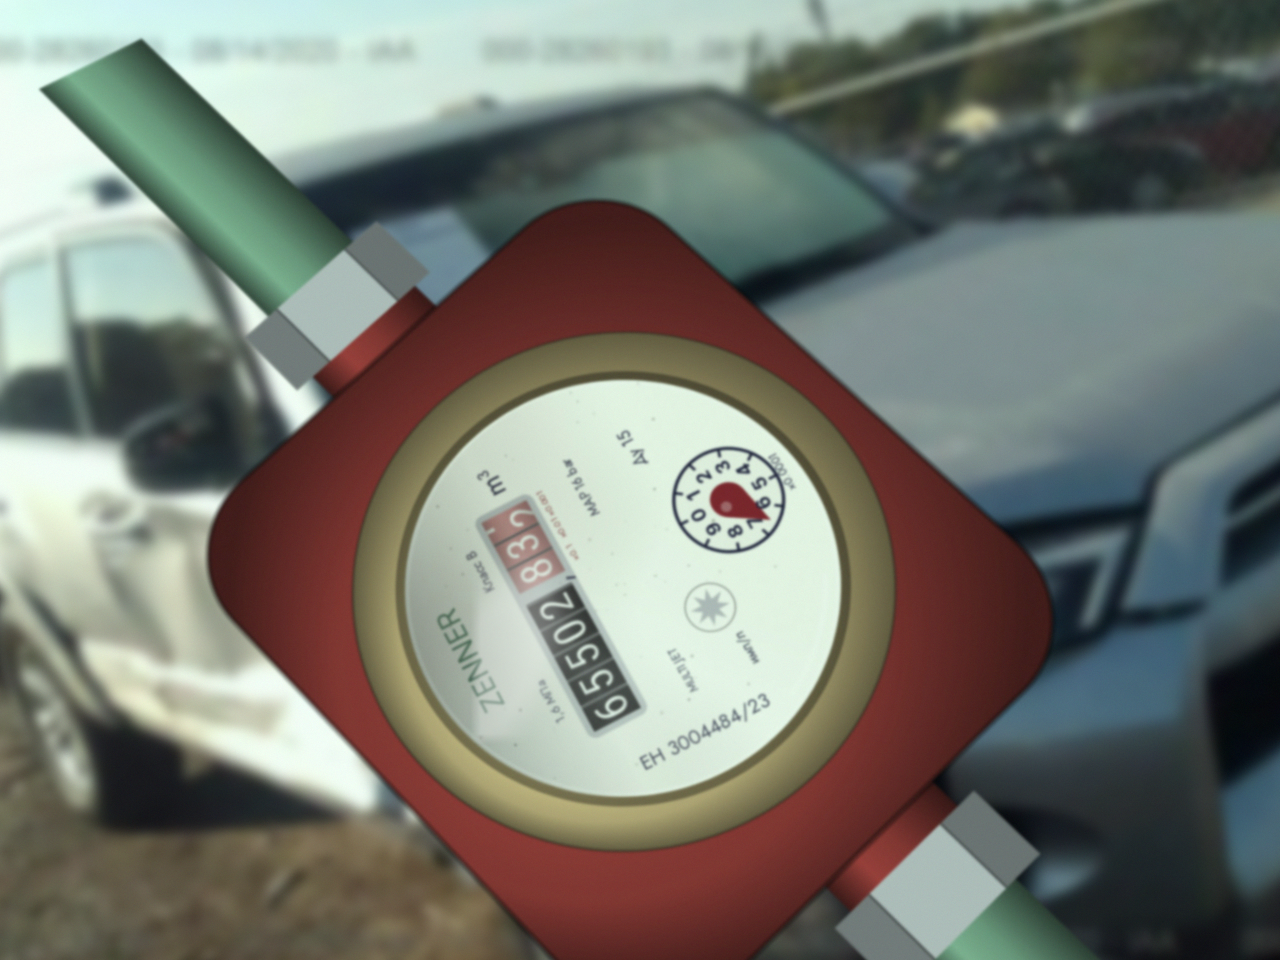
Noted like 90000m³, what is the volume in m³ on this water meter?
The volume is 65502.8316m³
